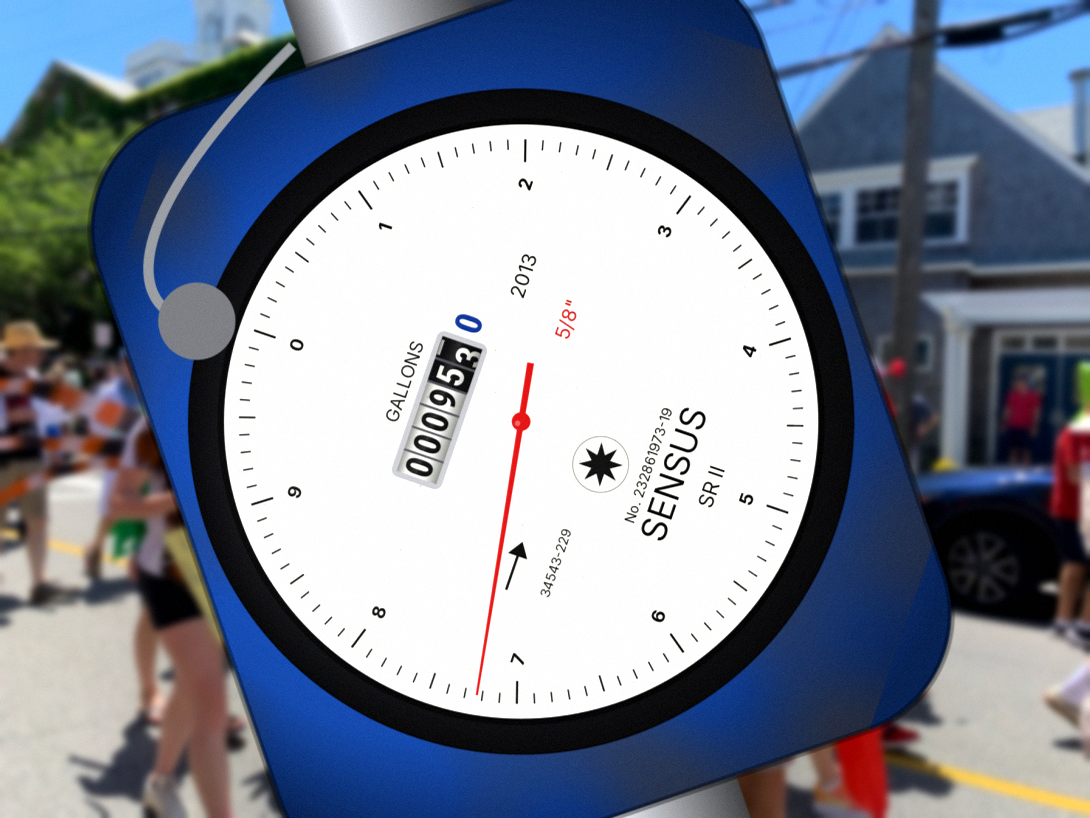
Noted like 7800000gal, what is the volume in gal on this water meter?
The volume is 9527.2gal
